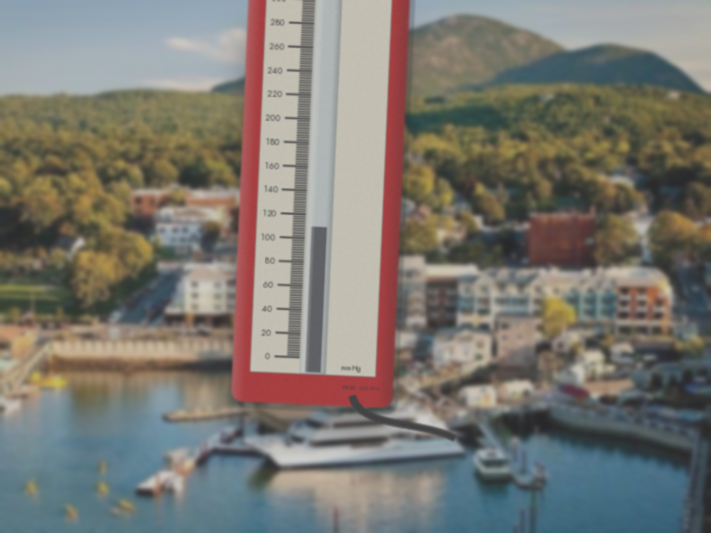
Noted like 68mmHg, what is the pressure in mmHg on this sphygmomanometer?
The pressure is 110mmHg
